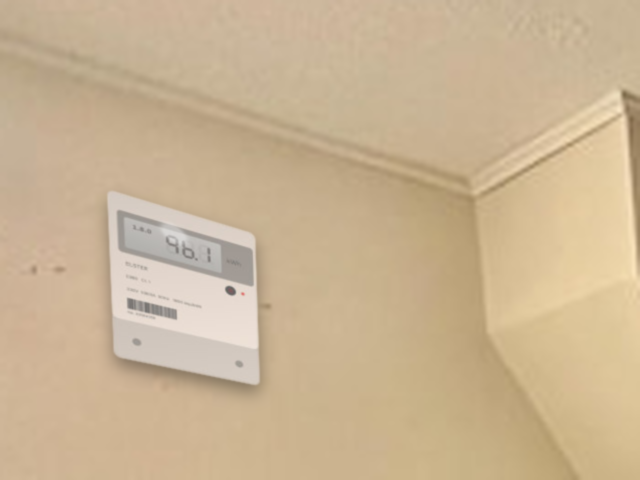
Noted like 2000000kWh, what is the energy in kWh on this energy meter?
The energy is 96.1kWh
